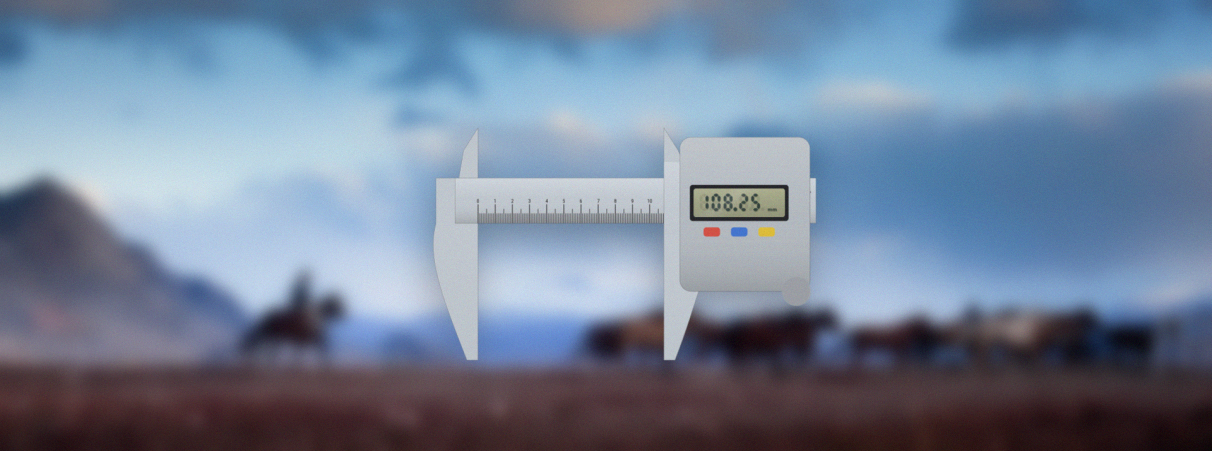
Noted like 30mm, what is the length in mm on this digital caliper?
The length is 108.25mm
